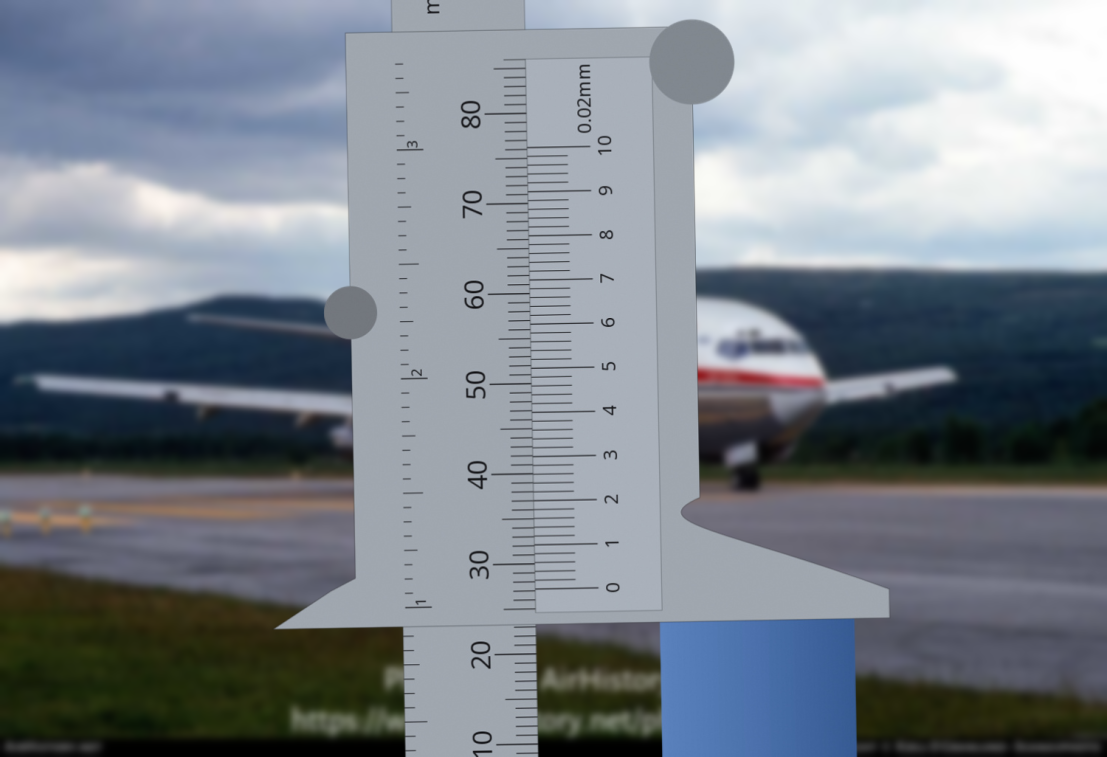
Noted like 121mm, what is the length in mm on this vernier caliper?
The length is 27.2mm
